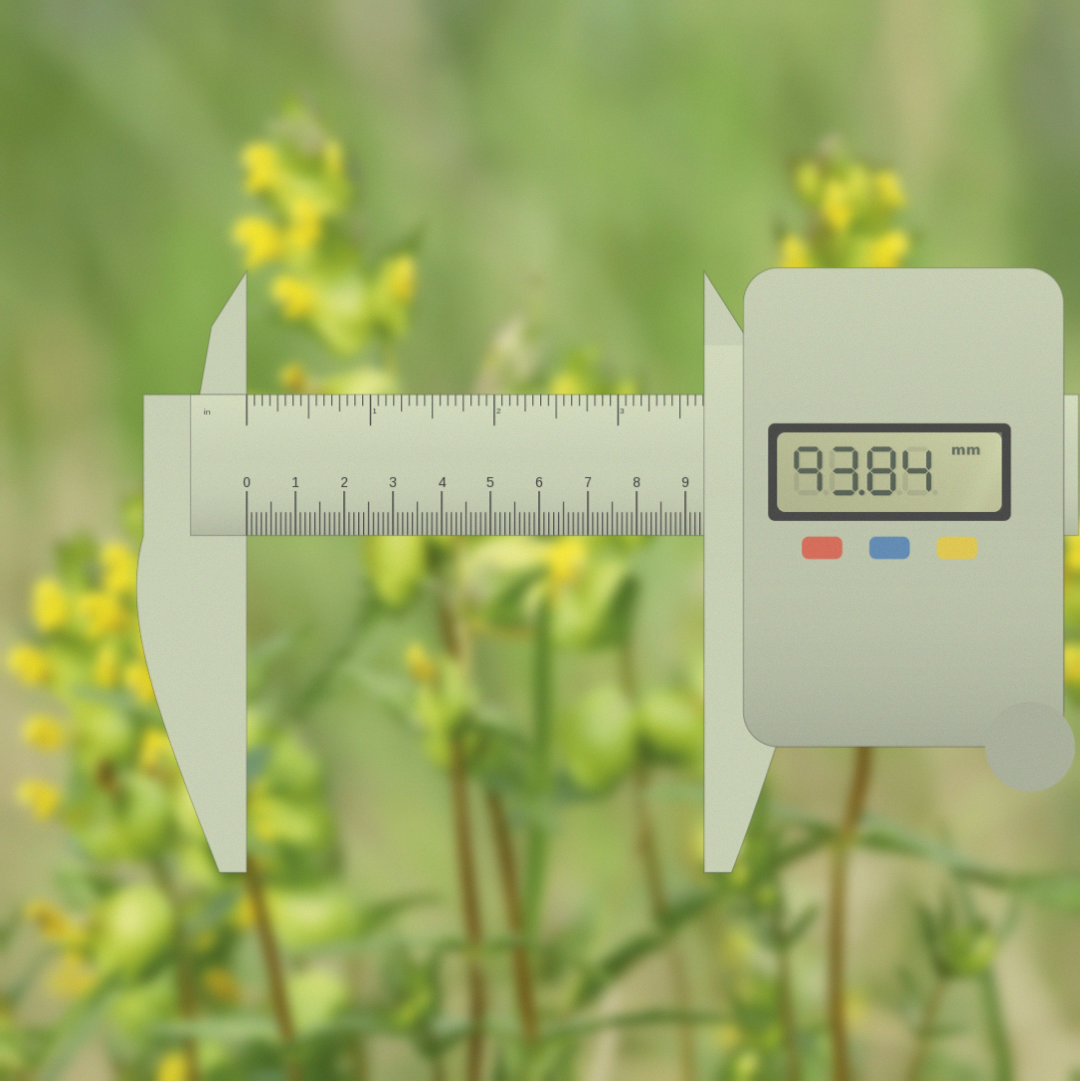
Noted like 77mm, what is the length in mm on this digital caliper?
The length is 93.84mm
